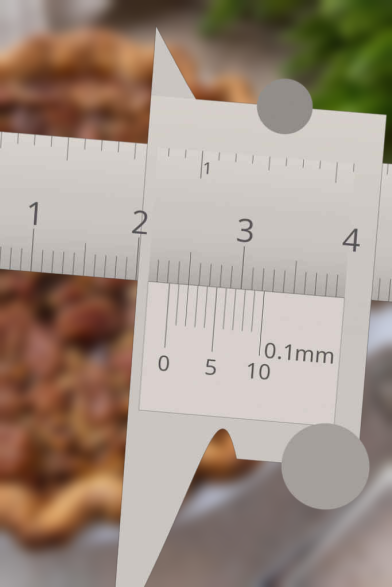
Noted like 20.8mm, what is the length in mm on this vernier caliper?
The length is 23.2mm
